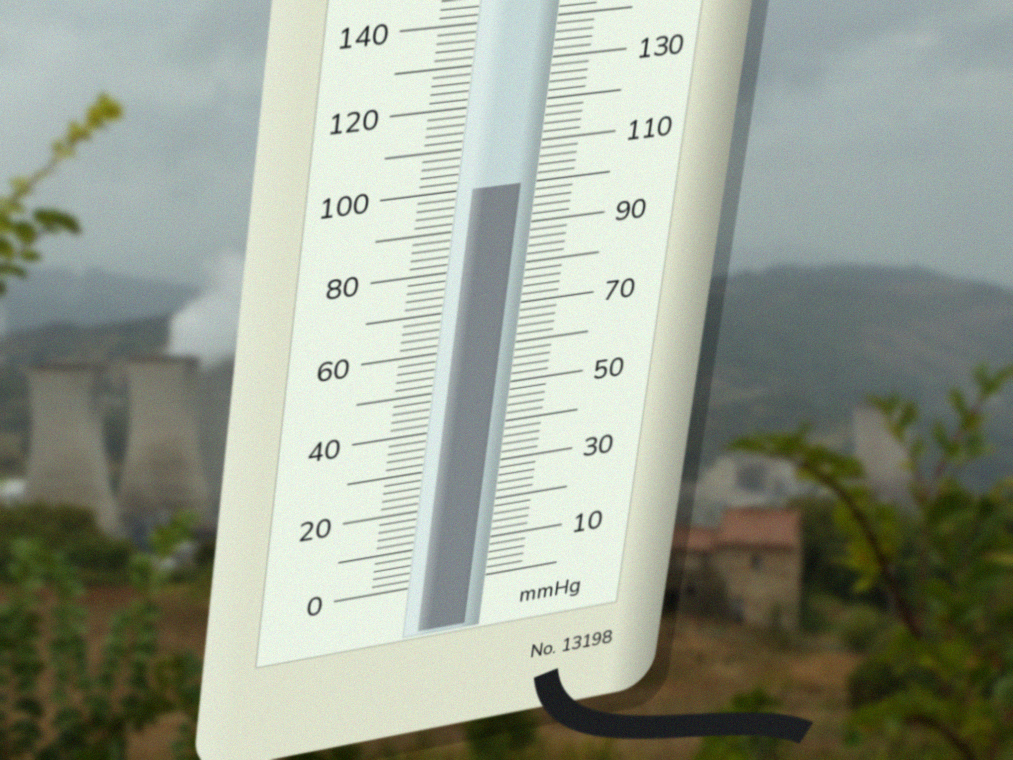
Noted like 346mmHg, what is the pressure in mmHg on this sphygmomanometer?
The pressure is 100mmHg
